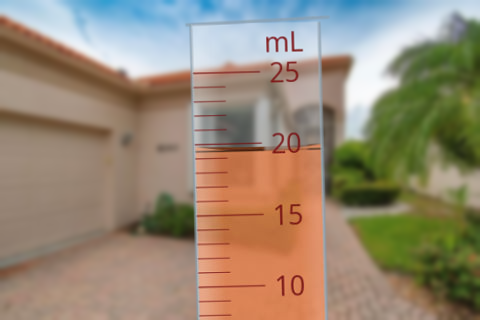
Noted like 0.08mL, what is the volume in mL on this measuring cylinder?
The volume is 19.5mL
